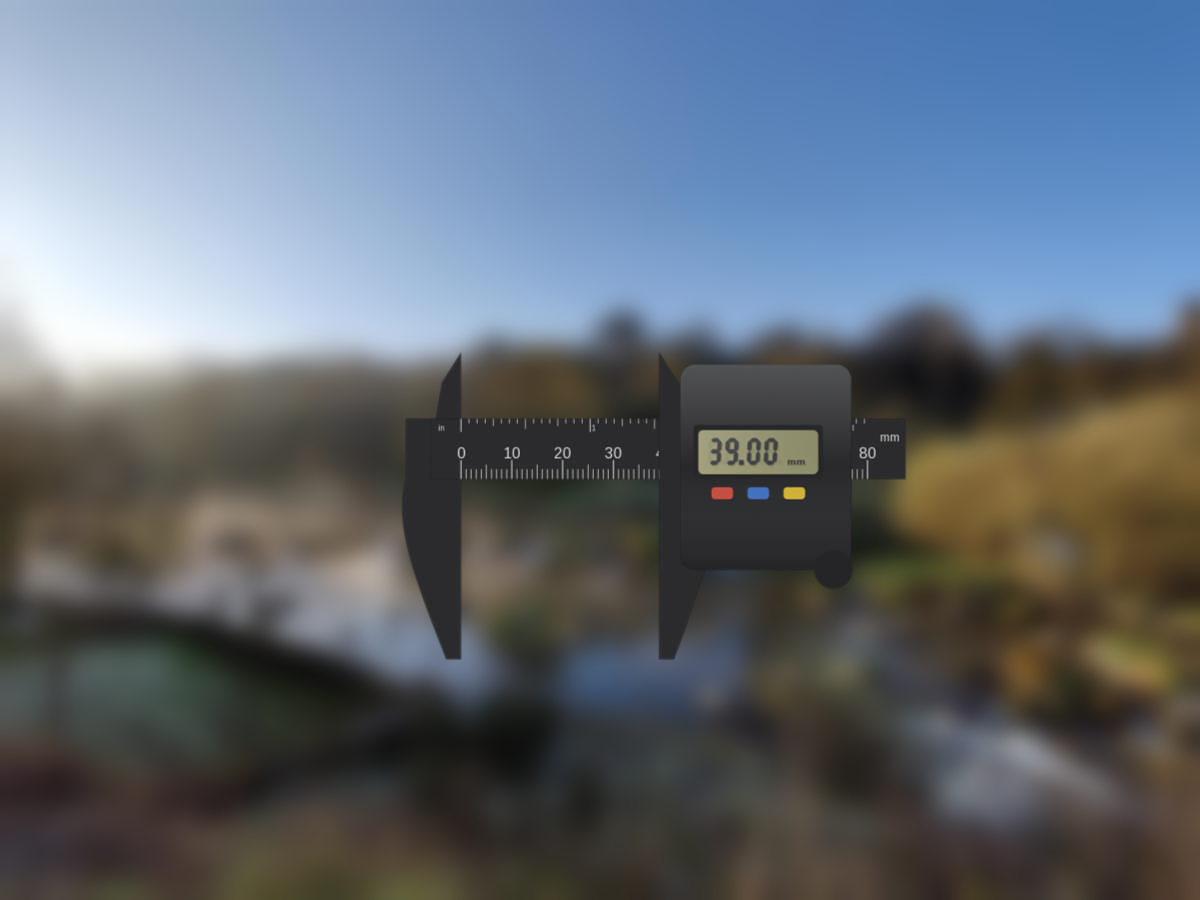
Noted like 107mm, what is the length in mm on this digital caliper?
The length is 39.00mm
